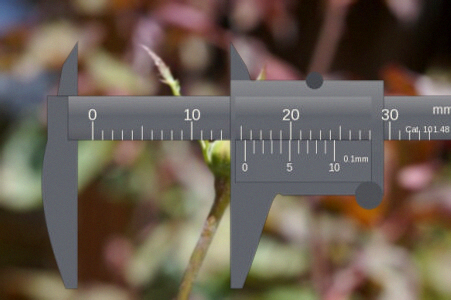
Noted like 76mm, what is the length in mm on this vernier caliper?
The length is 15.4mm
